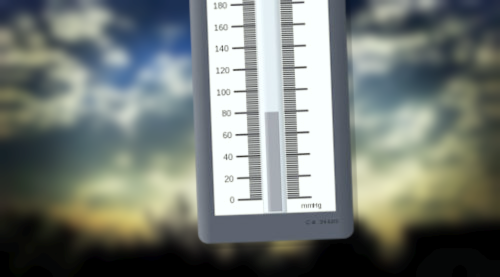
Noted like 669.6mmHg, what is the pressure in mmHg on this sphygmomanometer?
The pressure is 80mmHg
